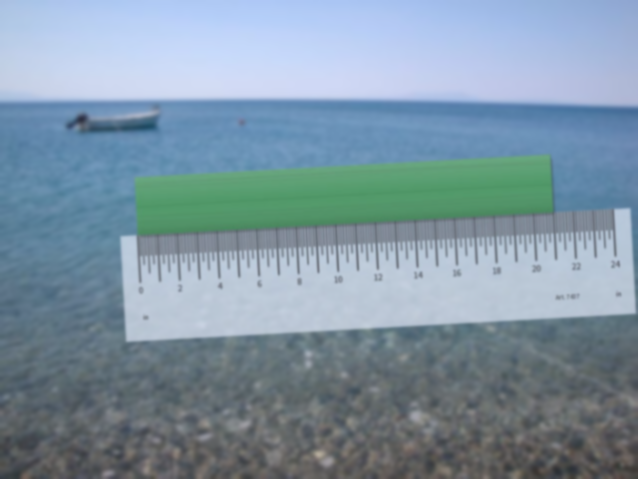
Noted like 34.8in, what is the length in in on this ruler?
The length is 21in
